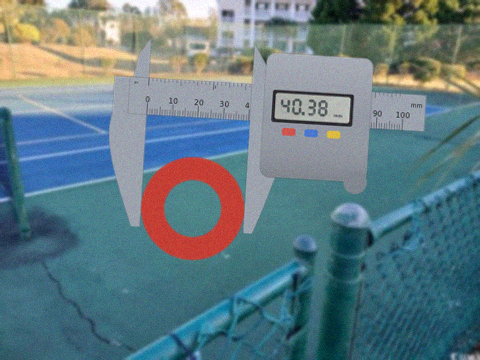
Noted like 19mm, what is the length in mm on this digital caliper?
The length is 40.38mm
